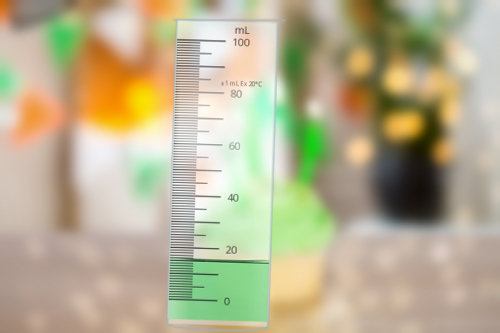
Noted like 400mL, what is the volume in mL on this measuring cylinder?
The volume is 15mL
